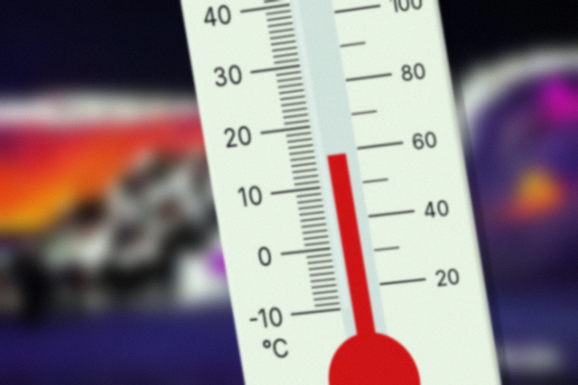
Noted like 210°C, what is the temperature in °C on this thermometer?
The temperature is 15°C
